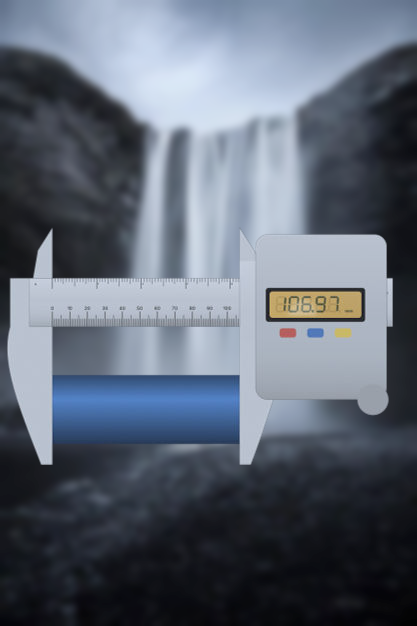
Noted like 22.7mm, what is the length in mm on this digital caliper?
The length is 106.97mm
